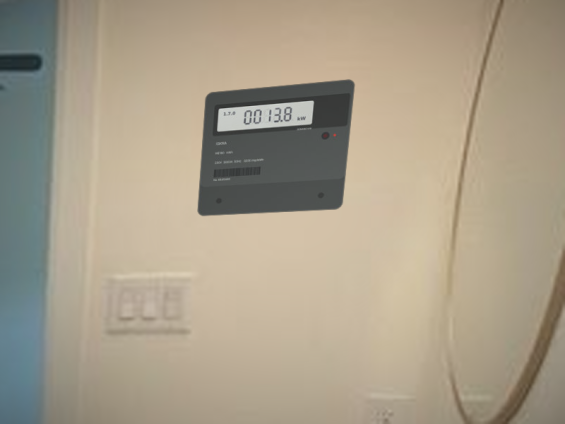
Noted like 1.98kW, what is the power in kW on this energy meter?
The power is 13.8kW
